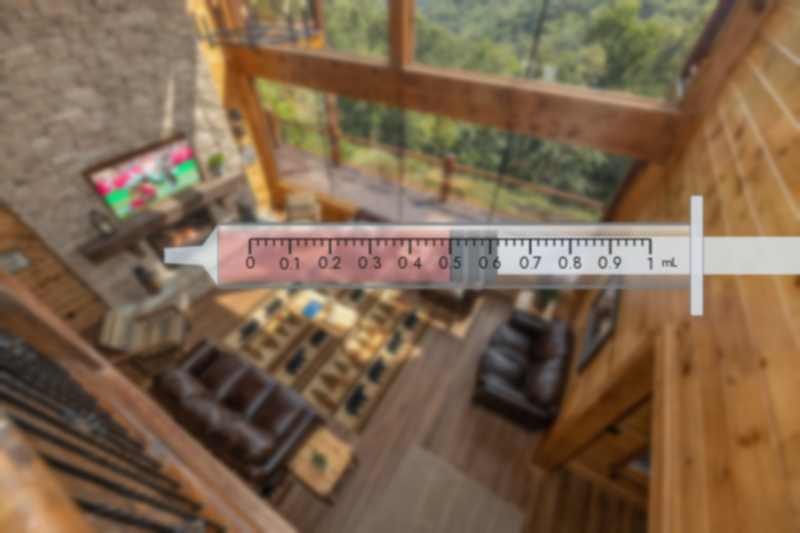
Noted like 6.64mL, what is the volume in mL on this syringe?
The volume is 0.5mL
